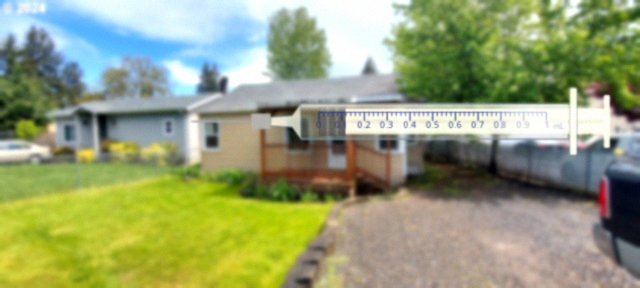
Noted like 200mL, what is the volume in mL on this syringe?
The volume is 0mL
